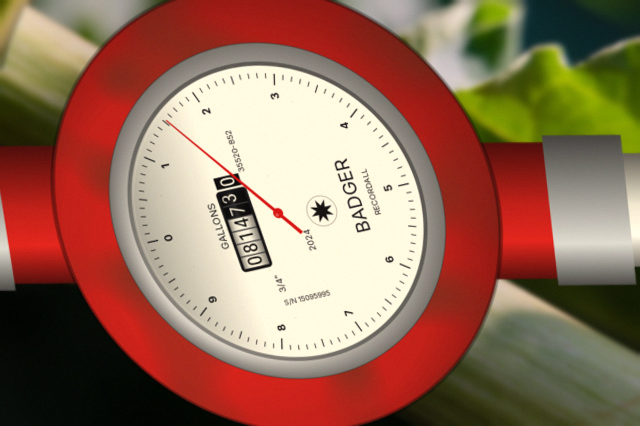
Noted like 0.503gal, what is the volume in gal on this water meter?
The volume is 814731.5gal
